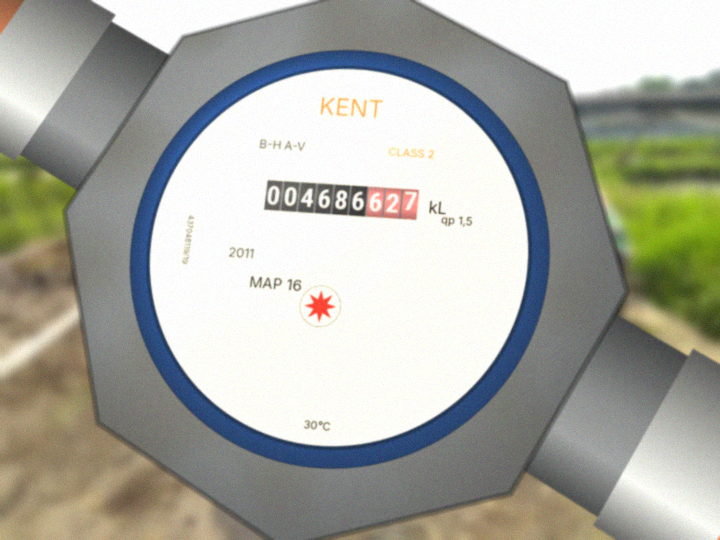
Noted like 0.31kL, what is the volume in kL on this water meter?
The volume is 4686.627kL
